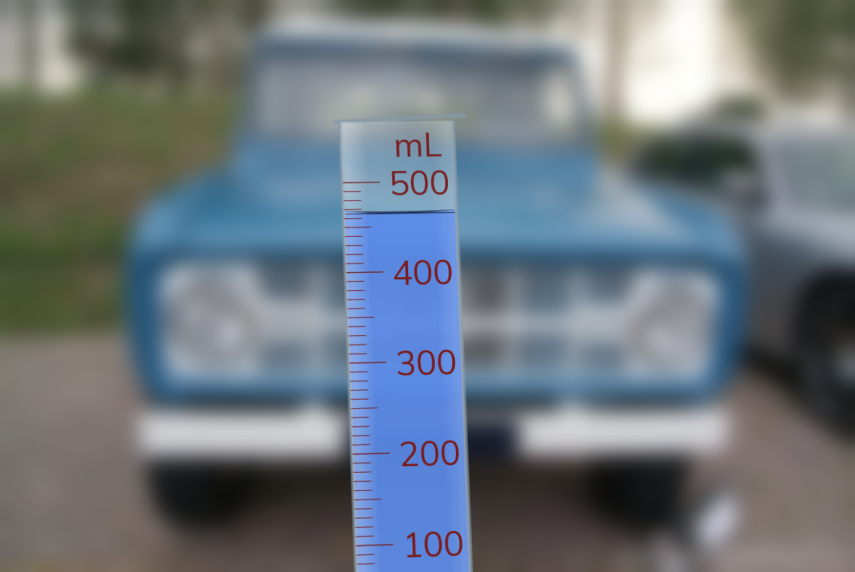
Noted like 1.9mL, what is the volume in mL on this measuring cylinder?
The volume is 465mL
